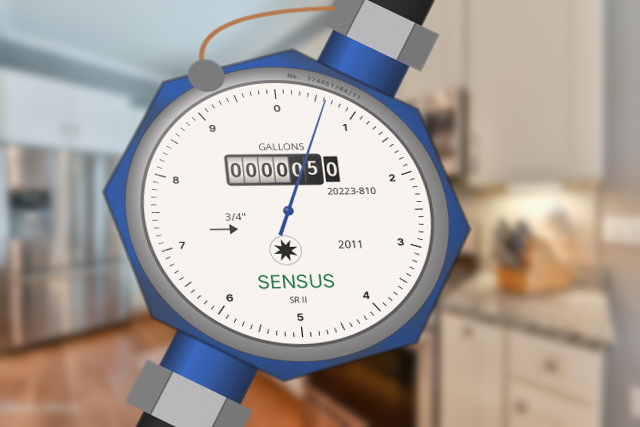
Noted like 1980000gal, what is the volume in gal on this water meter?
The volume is 50.6gal
